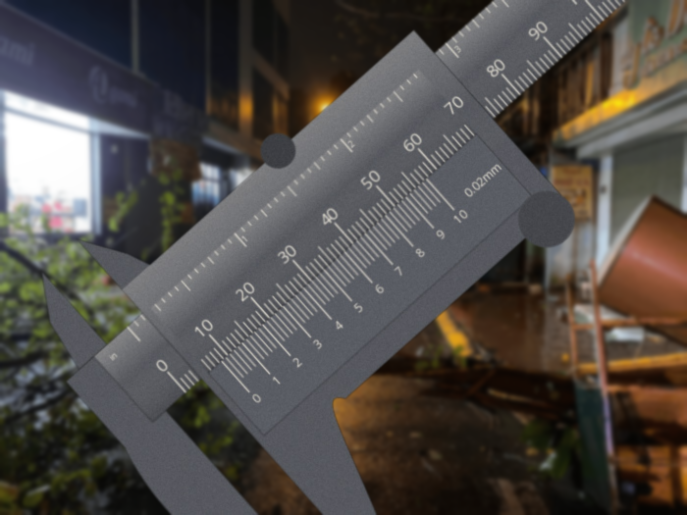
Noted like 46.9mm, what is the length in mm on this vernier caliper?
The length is 8.5mm
